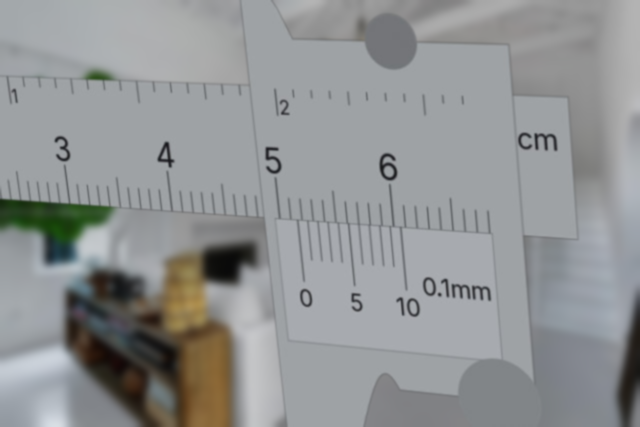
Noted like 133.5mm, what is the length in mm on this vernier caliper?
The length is 51.6mm
